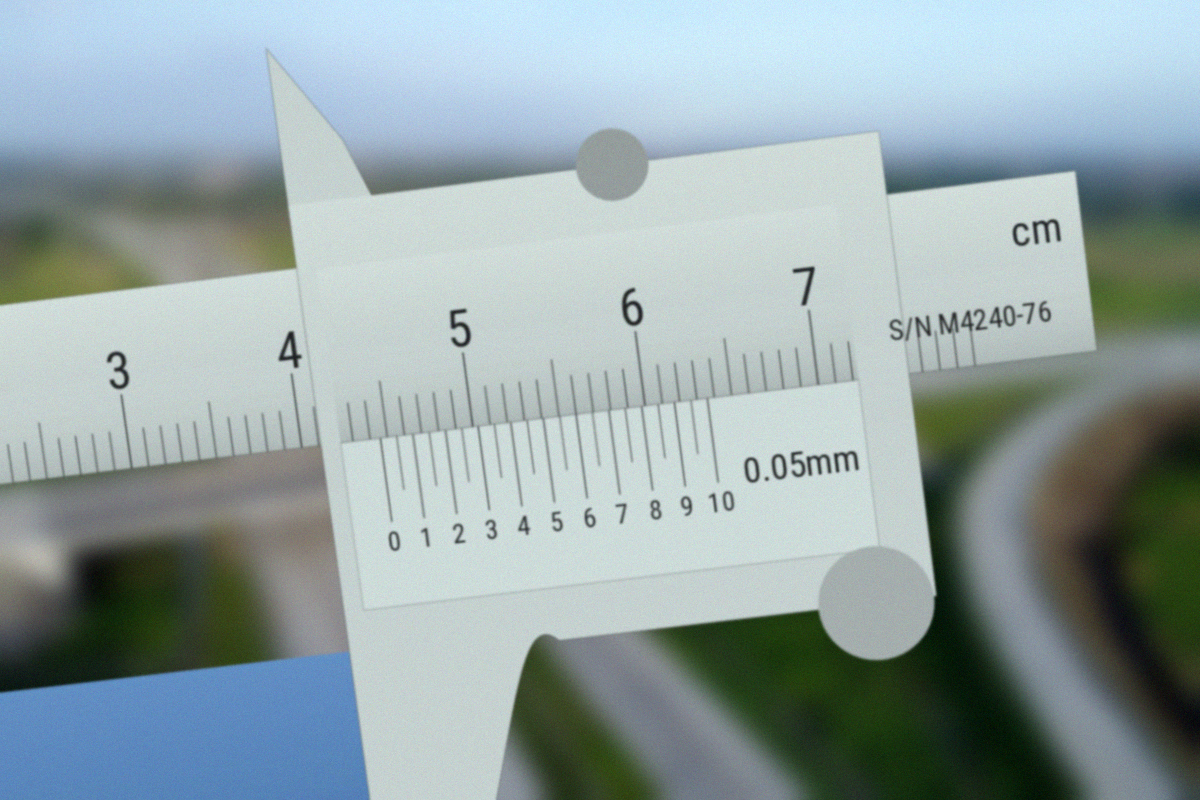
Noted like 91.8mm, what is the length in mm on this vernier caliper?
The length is 44.6mm
